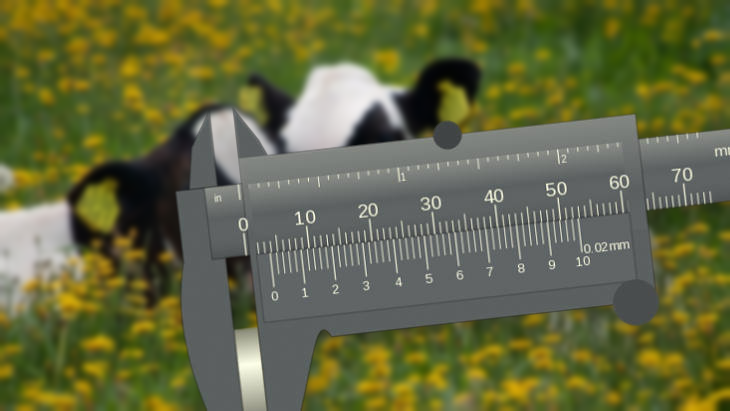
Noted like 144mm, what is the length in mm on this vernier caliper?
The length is 3.8mm
